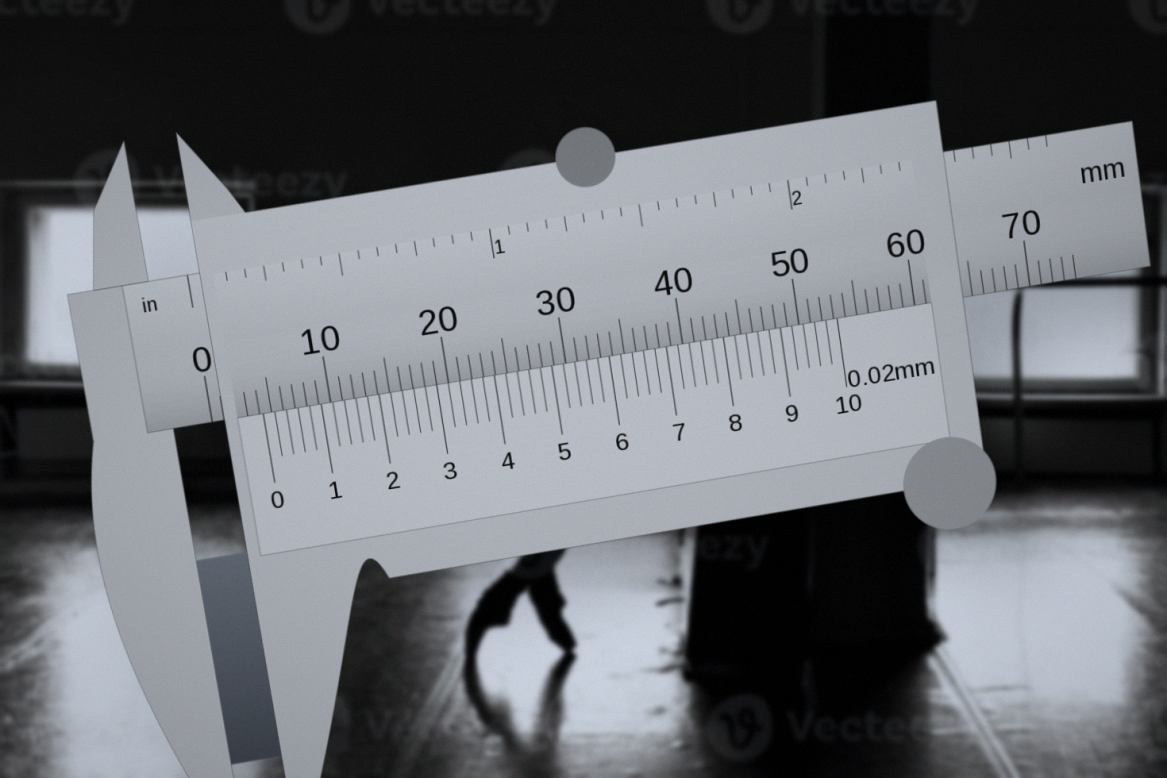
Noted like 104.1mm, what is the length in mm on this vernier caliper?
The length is 4.3mm
